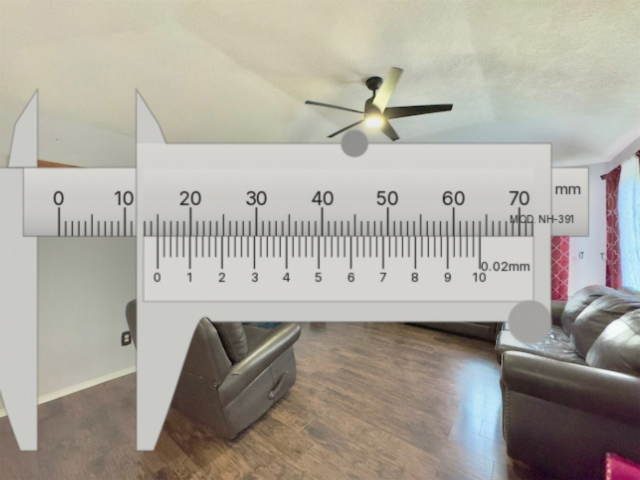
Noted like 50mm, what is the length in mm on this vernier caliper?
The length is 15.0mm
